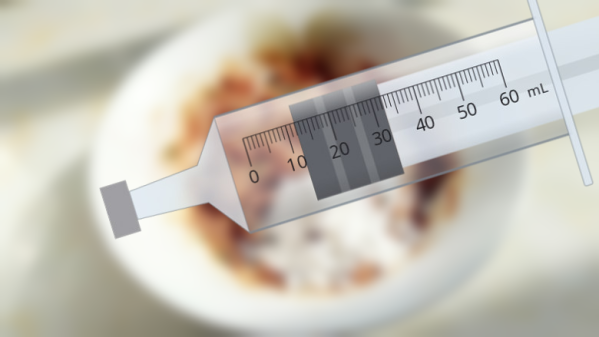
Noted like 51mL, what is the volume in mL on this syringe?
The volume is 12mL
